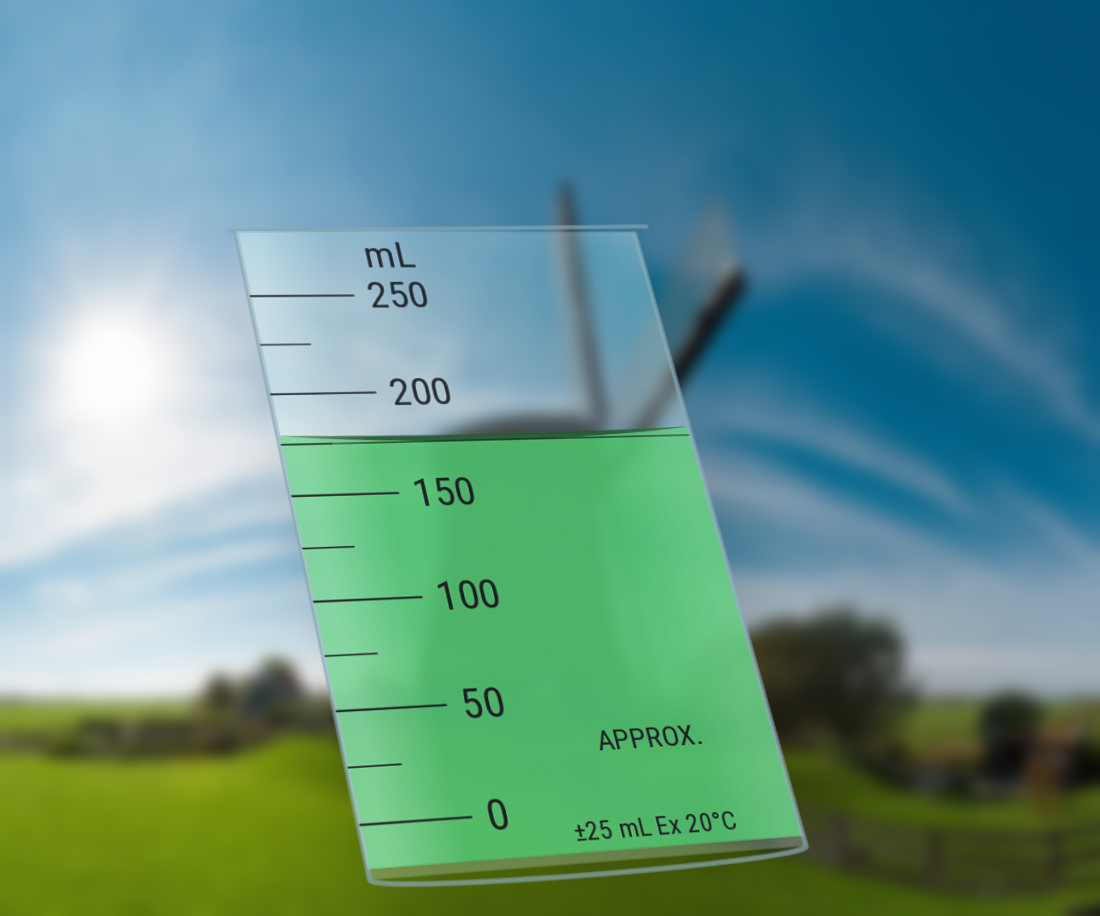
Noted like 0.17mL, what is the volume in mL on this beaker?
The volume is 175mL
